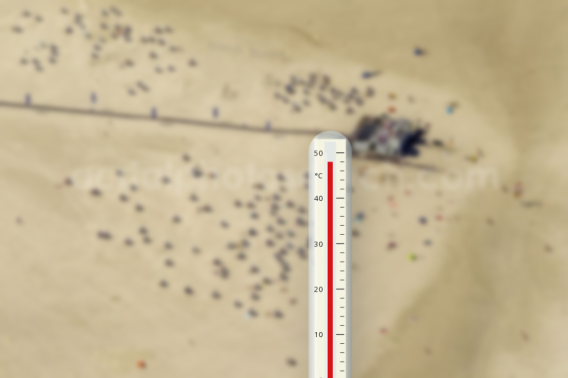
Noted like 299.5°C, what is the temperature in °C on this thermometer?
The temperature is 48°C
